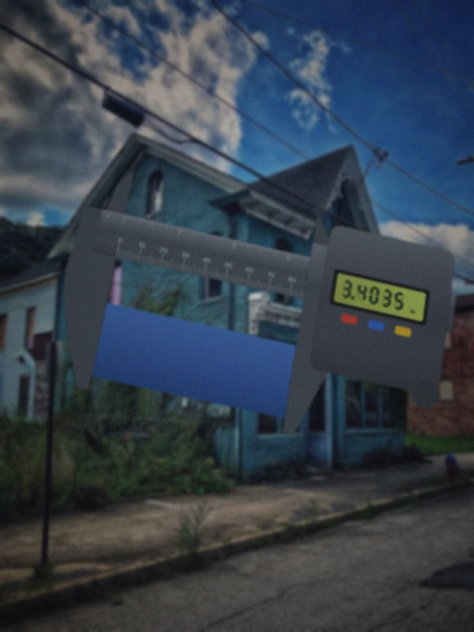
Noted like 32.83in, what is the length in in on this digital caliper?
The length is 3.4035in
